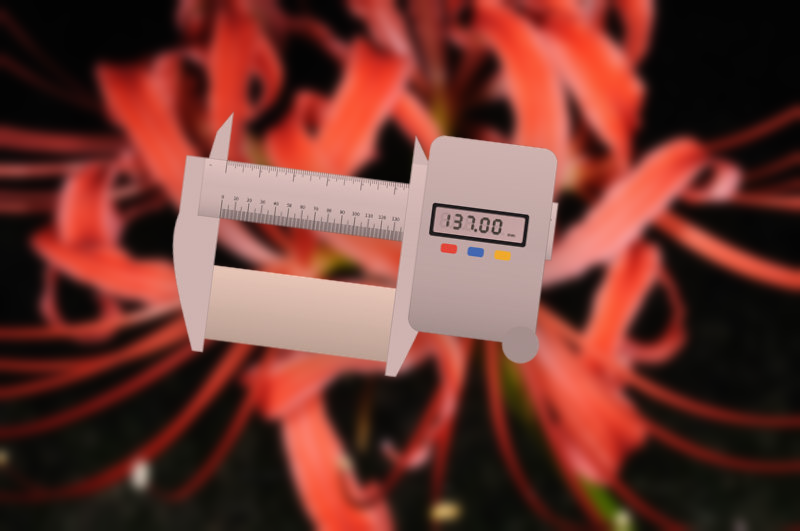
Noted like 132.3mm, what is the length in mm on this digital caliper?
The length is 137.00mm
